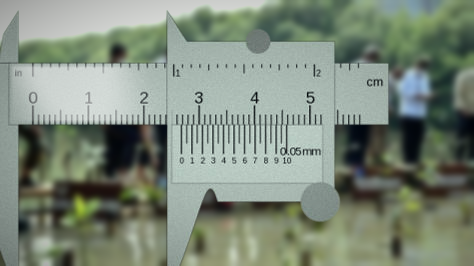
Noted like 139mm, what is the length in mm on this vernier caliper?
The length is 26.8mm
